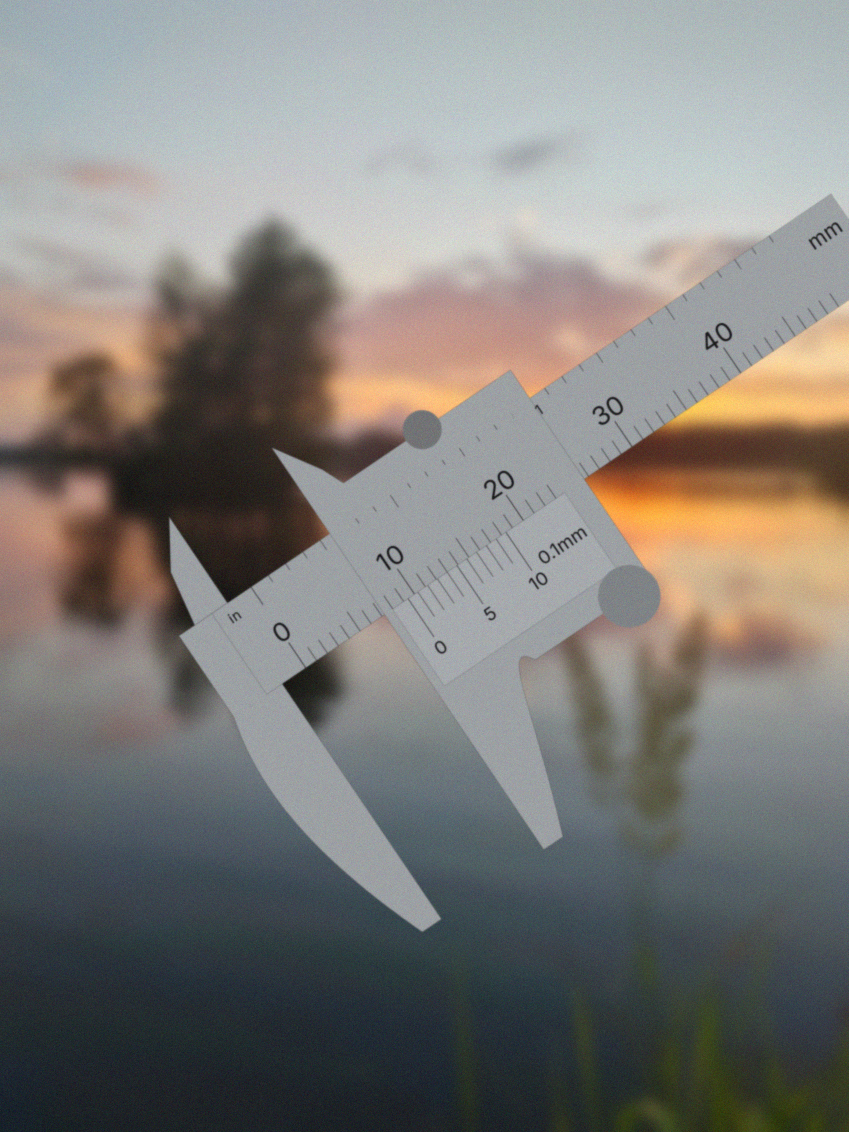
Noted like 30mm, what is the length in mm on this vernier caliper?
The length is 9.4mm
